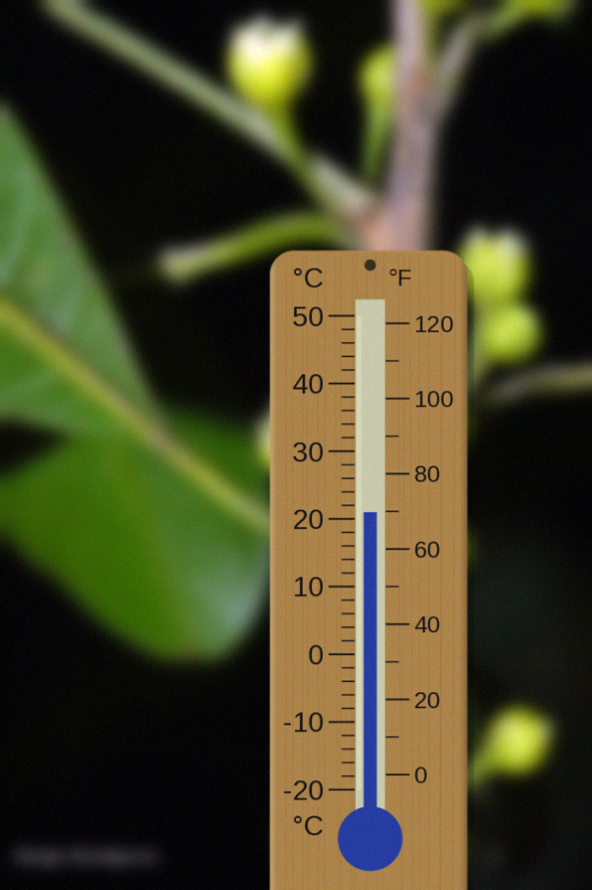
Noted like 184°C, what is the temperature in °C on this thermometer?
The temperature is 21°C
